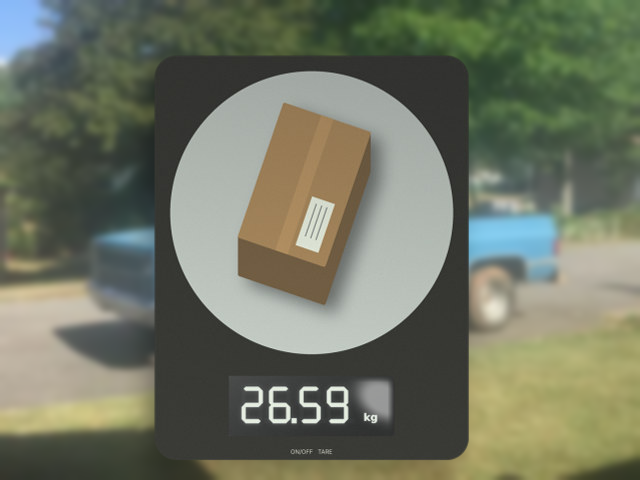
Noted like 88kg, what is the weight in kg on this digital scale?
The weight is 26.59kg
